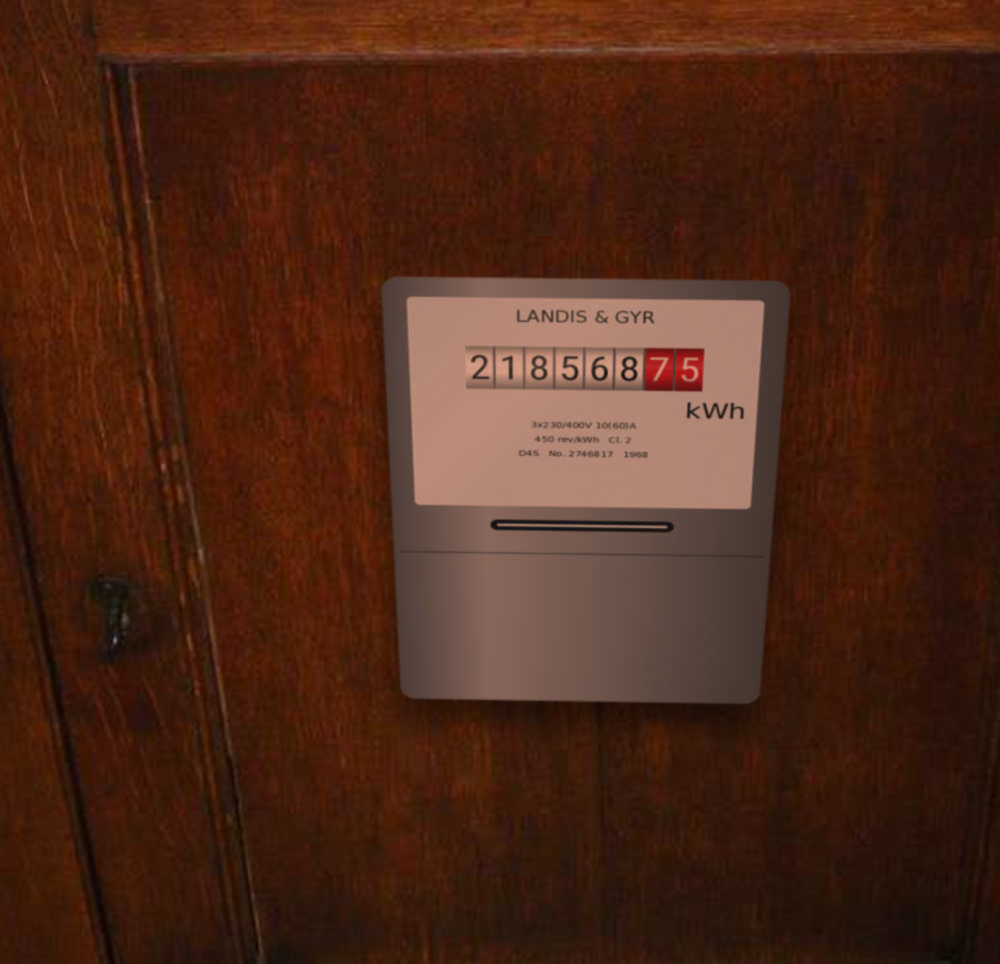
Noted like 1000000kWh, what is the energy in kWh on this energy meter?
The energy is 218568.75kWh
